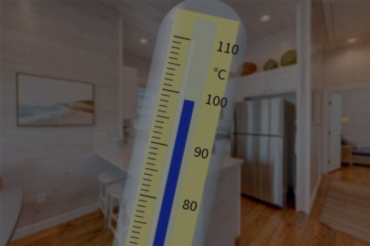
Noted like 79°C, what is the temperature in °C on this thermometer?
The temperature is 99°C
